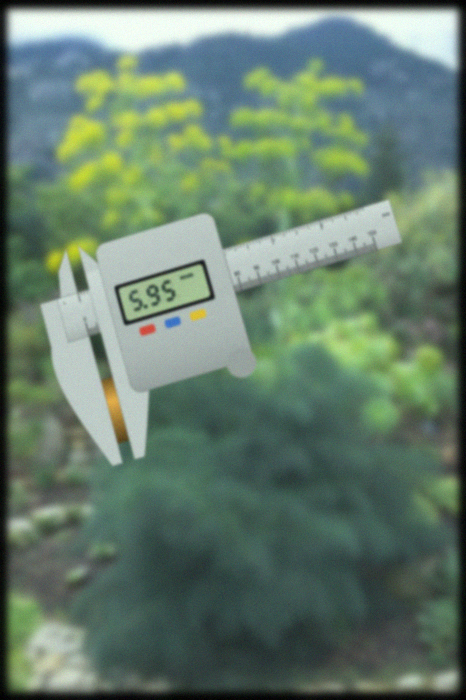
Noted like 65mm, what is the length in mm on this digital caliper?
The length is 5.95mm
